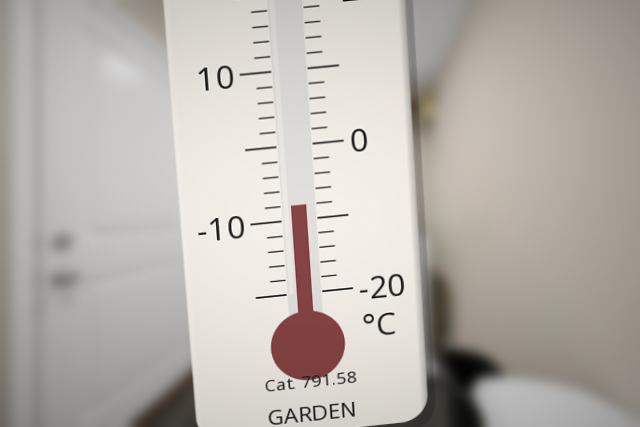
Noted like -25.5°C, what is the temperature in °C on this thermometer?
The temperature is -8°C
